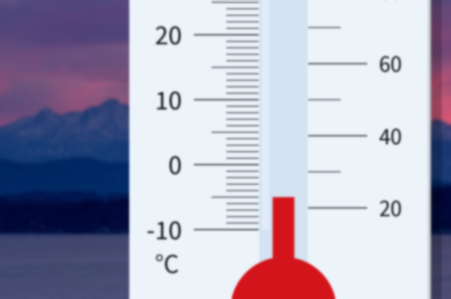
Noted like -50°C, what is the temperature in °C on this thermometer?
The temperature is -5°C
